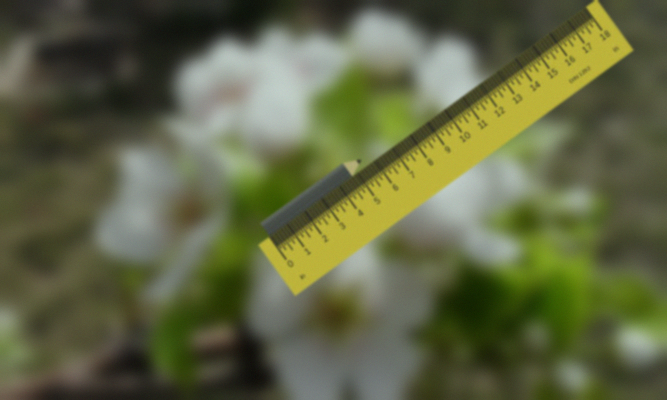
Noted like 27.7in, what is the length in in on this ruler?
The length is 5.5in
